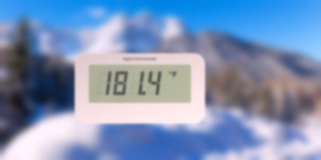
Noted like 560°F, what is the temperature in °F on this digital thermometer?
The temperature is 181.4°F
